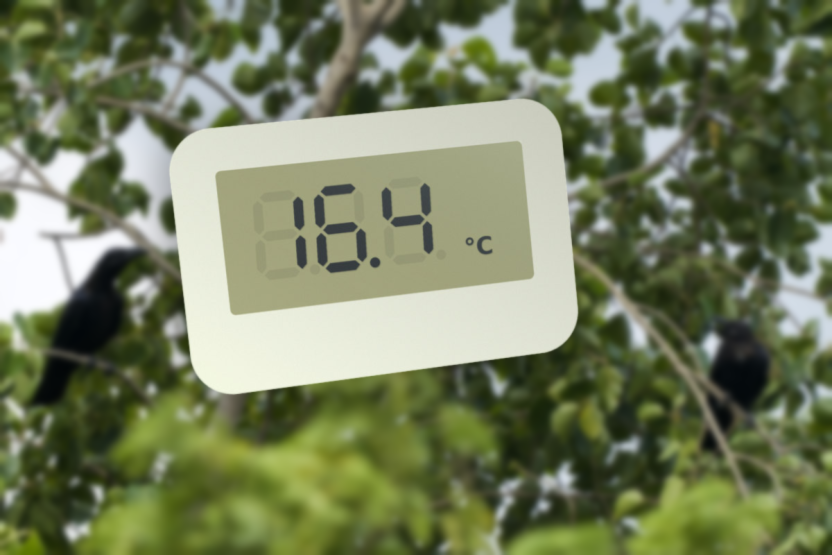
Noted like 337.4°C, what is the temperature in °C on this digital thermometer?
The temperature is 16.4°C
